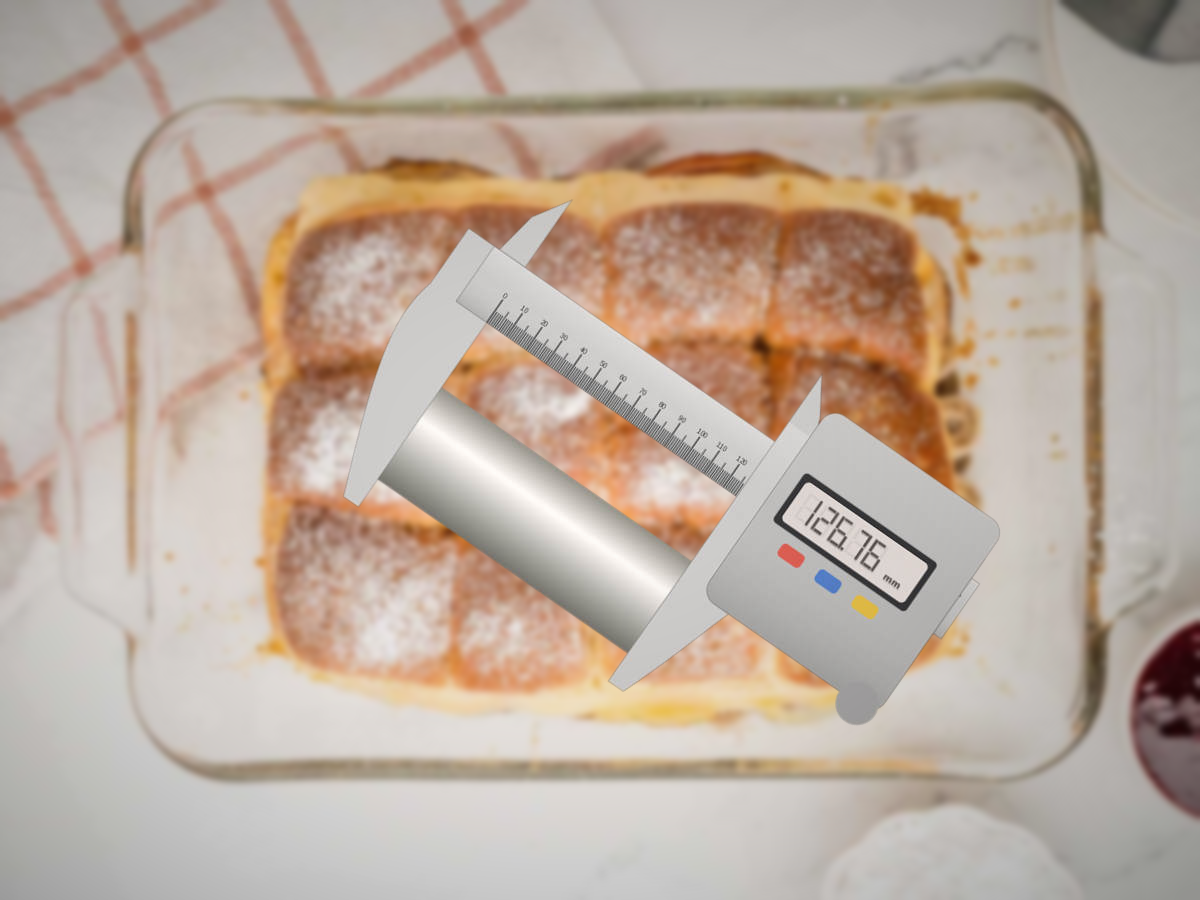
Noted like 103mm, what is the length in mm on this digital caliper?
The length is 126.76mm
